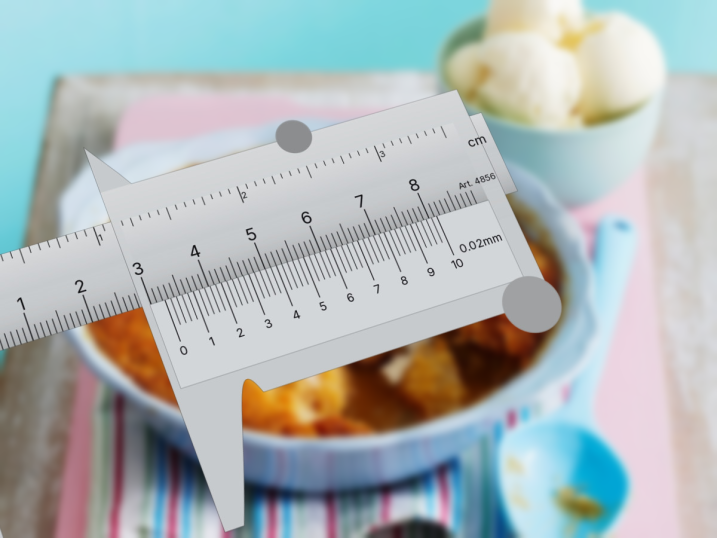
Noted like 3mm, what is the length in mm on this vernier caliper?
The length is 32.4mm
